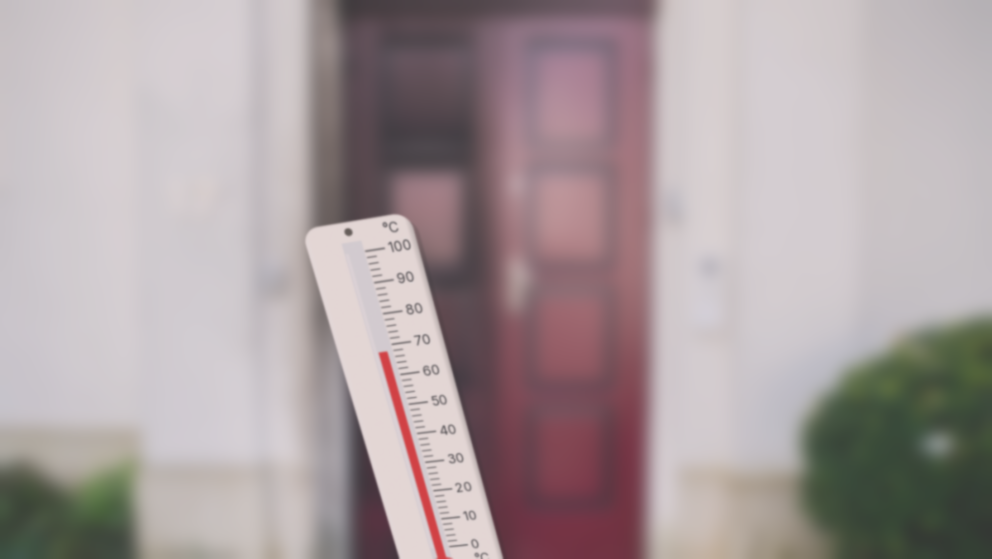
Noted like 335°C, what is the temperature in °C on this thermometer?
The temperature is 68°C
